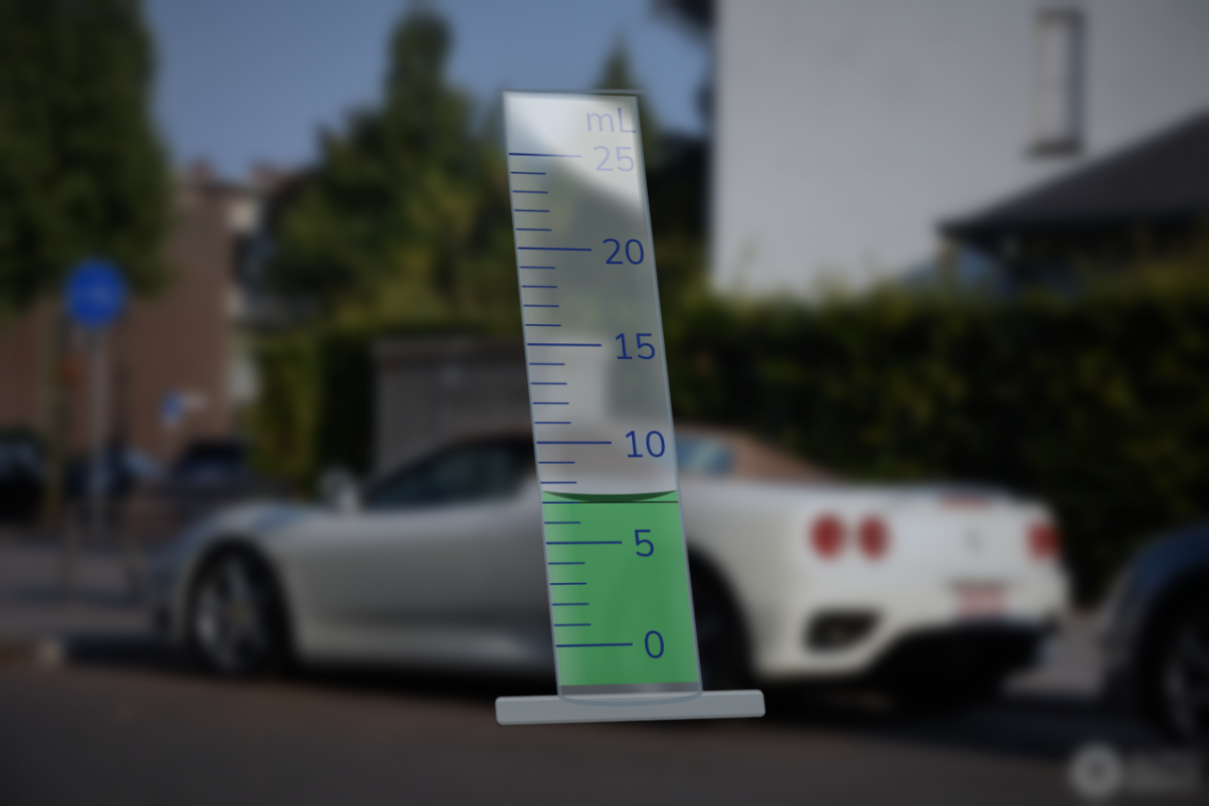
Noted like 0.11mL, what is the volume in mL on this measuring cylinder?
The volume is 7mL
